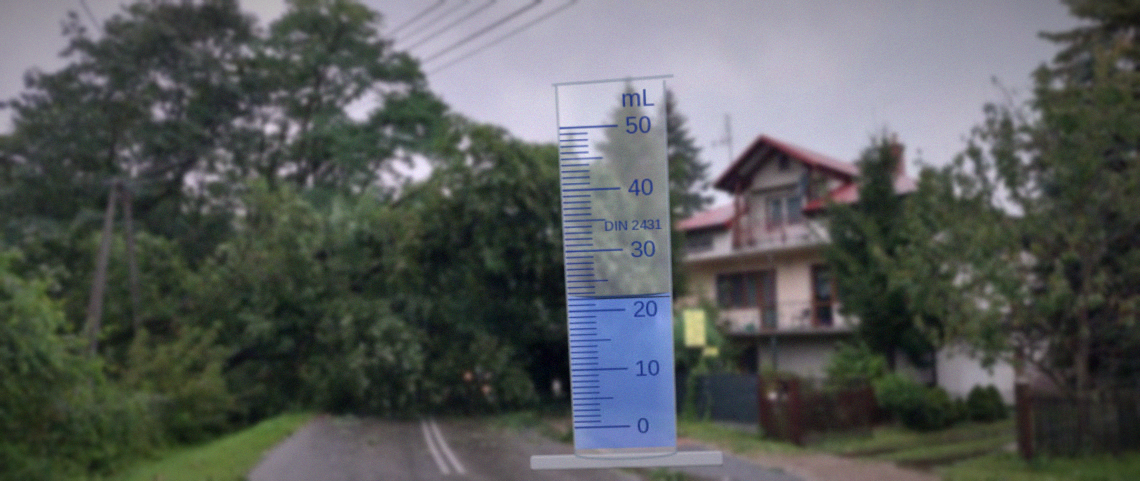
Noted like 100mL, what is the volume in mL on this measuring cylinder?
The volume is 22mL
